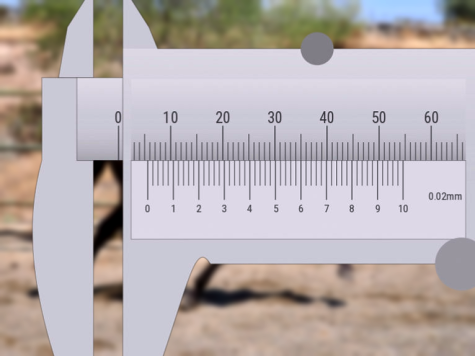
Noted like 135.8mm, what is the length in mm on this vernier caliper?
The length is 5.6mm
